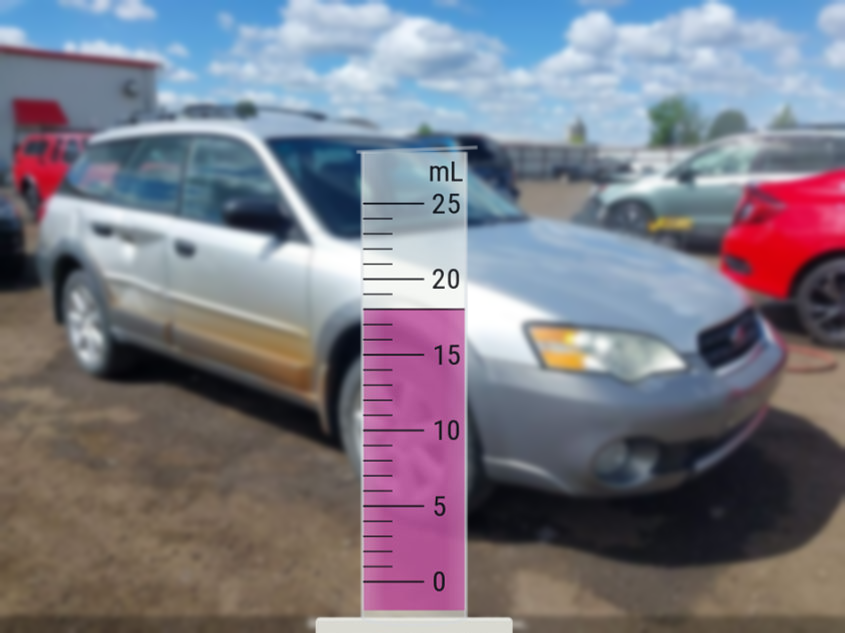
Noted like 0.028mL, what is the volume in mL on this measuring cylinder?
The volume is 18mL
